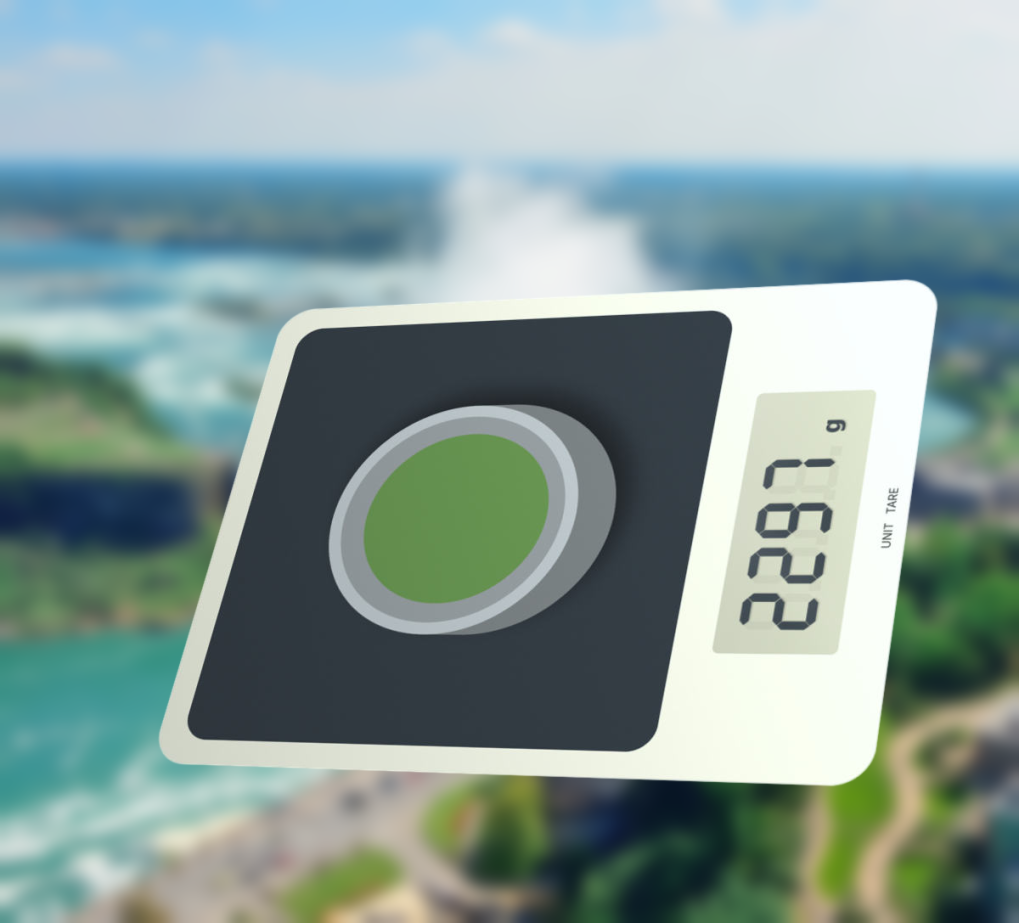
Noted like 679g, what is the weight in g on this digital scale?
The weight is 2297g
